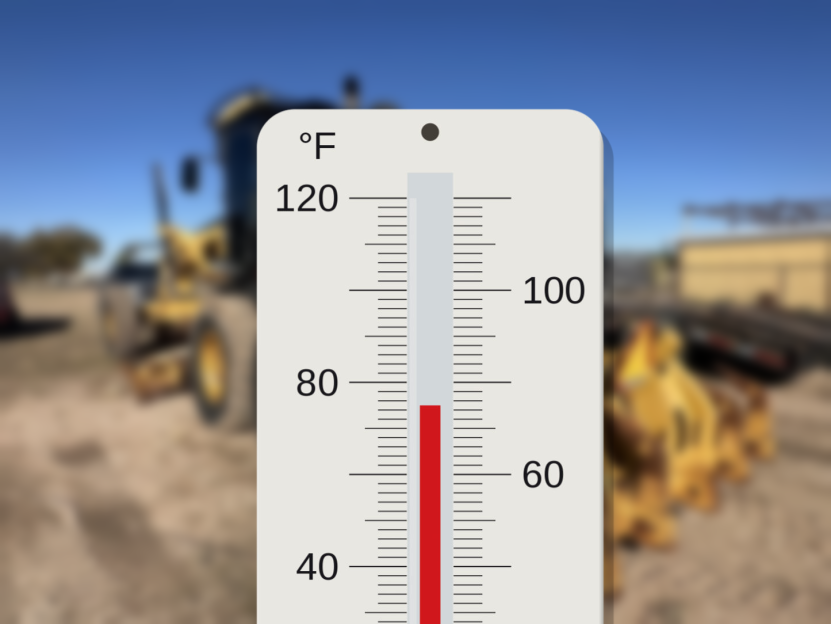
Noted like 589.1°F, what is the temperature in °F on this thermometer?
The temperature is 75°F
